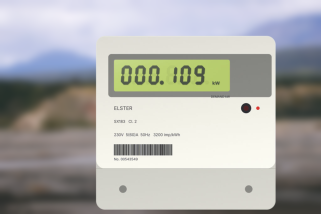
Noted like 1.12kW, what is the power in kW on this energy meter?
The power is 0.109kW
